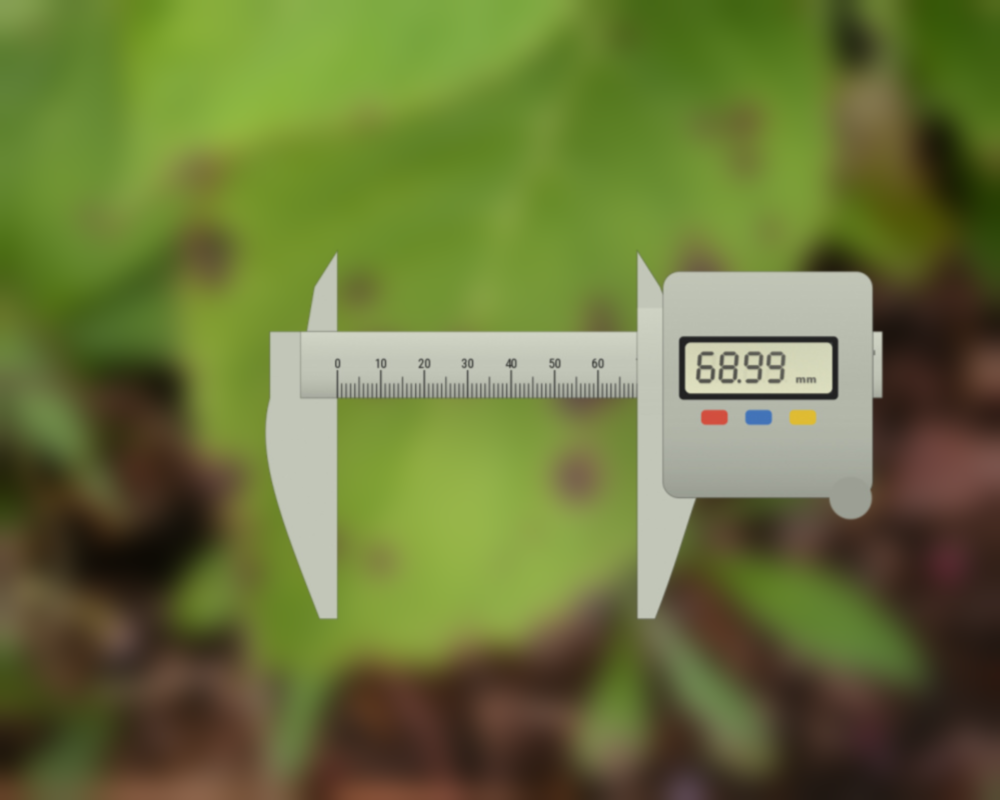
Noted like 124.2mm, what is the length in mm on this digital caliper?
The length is 68.99mm
